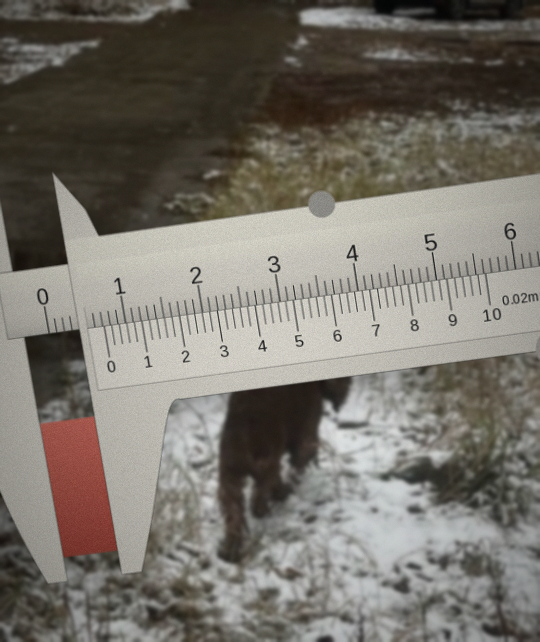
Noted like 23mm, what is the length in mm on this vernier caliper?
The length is 7.2mm
